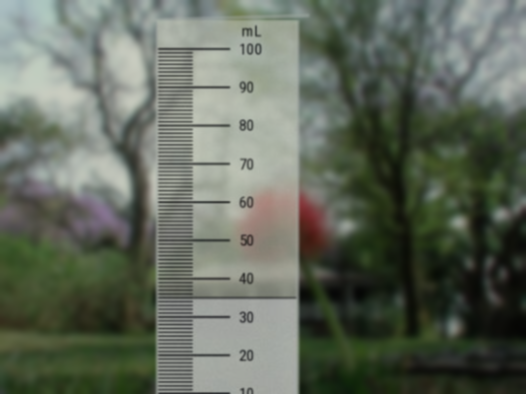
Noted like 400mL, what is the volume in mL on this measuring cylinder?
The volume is 35mL
